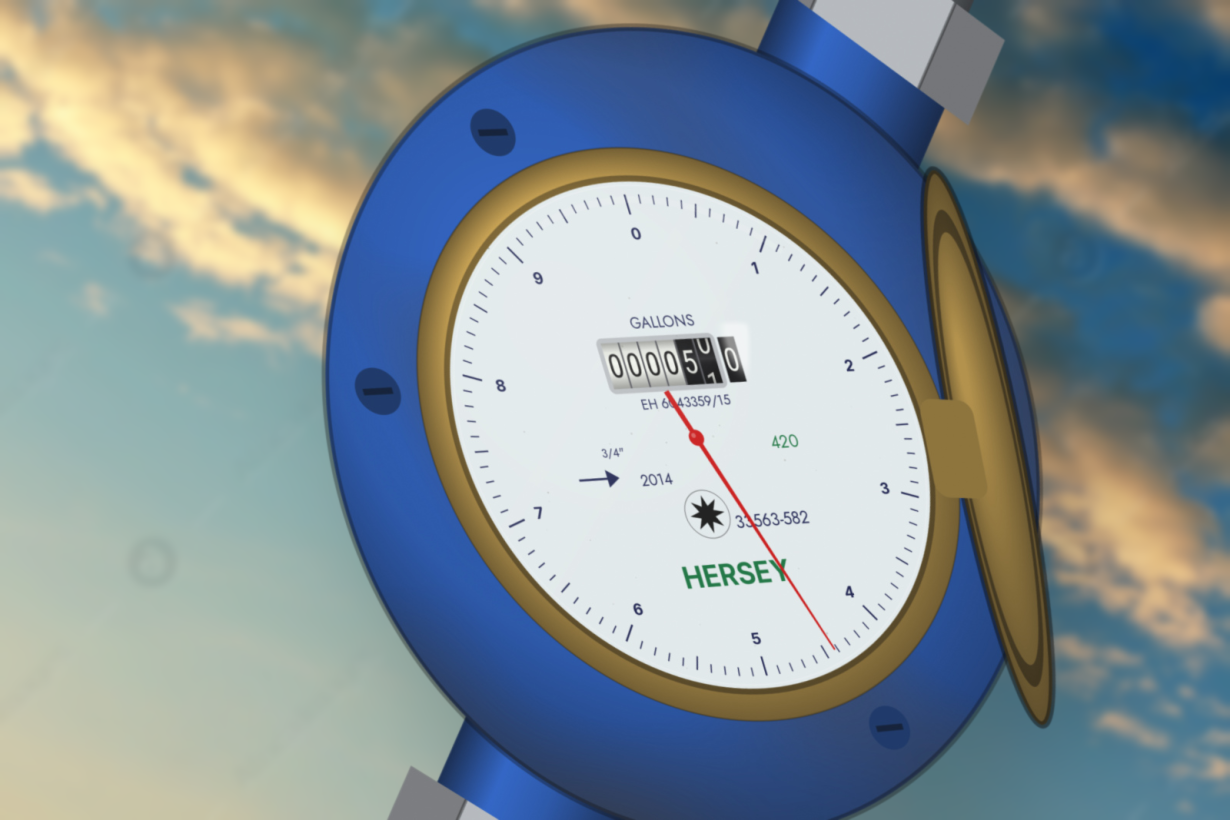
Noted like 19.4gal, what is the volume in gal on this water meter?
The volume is 504.4gal
